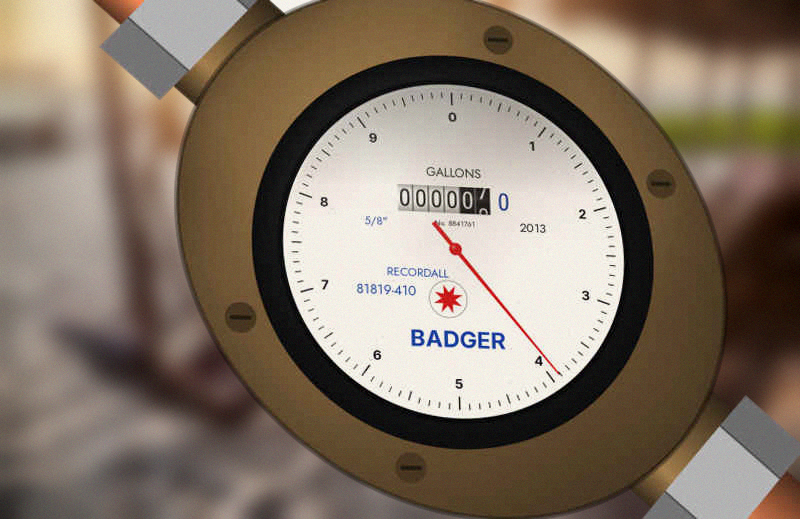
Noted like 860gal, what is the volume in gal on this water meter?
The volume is 73.9gal
